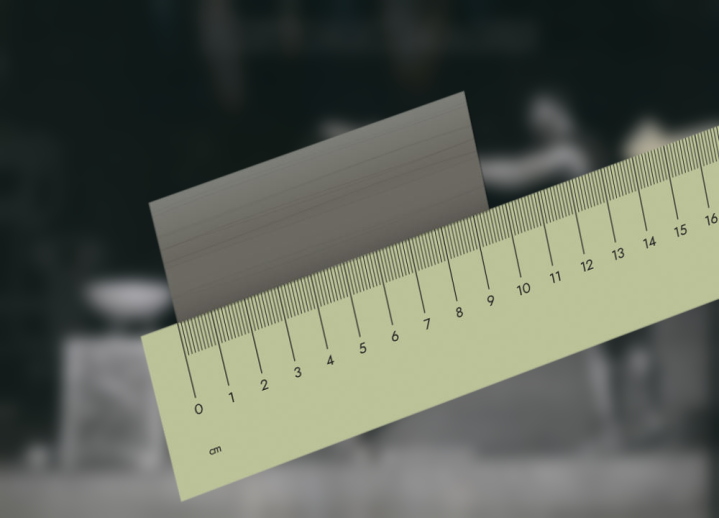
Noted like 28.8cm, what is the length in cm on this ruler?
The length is 9.5cm
